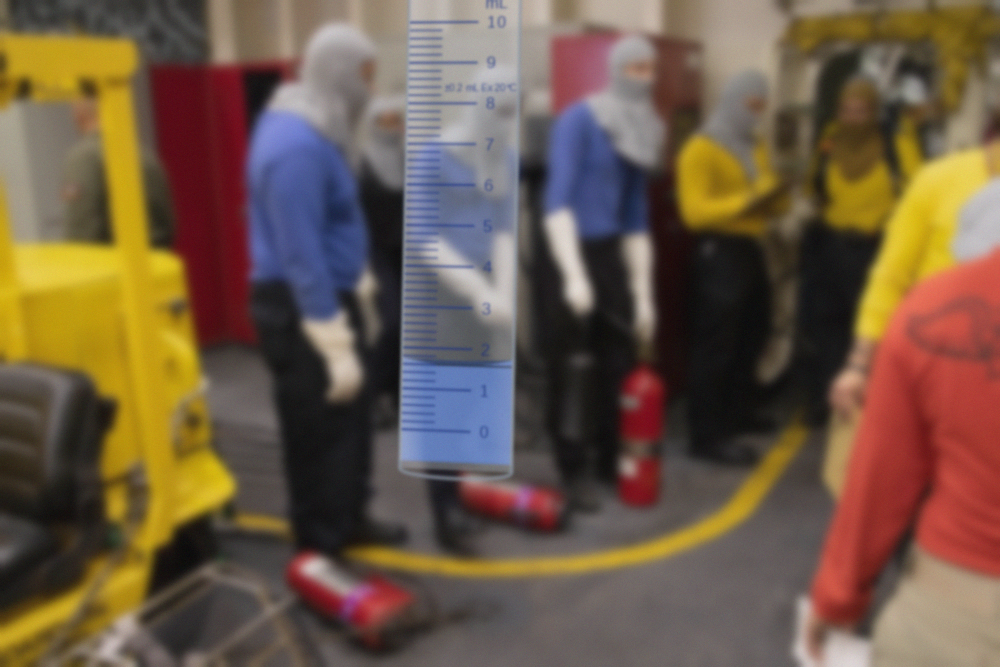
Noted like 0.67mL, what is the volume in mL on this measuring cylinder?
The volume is 1.6mL
